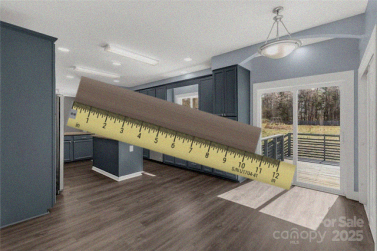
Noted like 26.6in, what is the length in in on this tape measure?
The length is 10.5in
